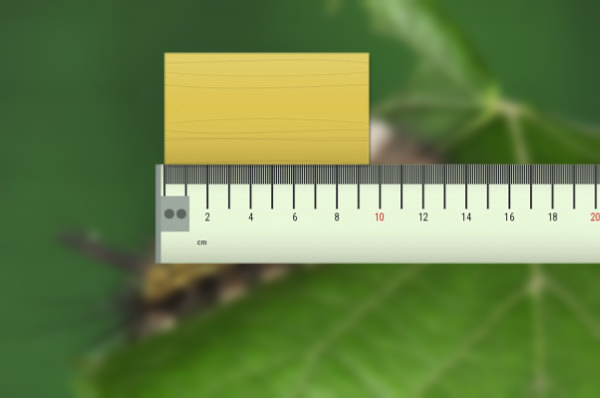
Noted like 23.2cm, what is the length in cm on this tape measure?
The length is 9.5cm
